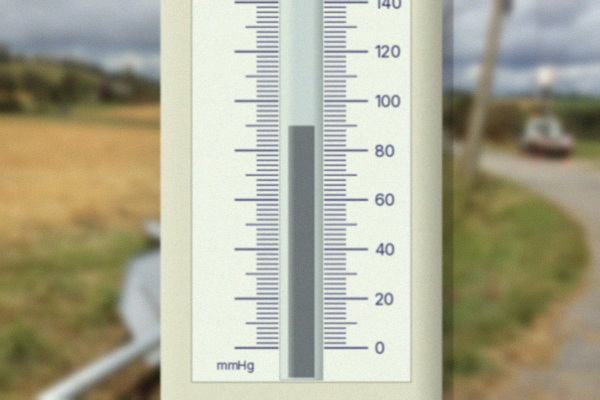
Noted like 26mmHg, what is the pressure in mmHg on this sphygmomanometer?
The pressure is 90mmHg
